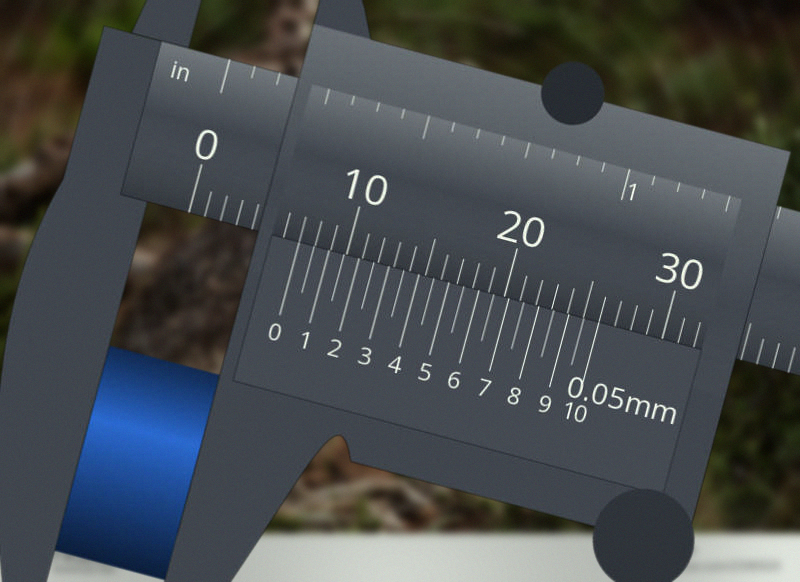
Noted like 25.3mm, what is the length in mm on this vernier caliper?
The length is 7.0mm
